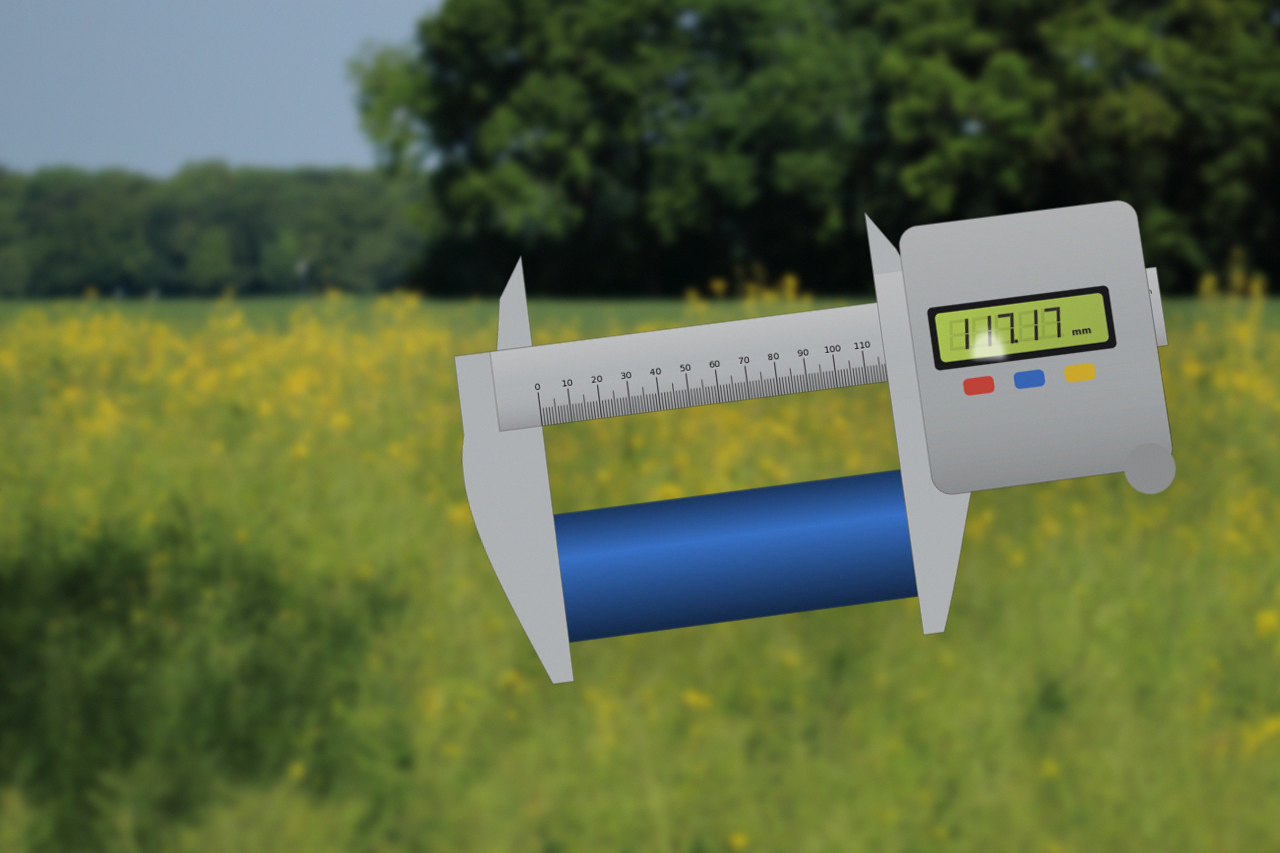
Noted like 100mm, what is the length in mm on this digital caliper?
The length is 117.17mm
